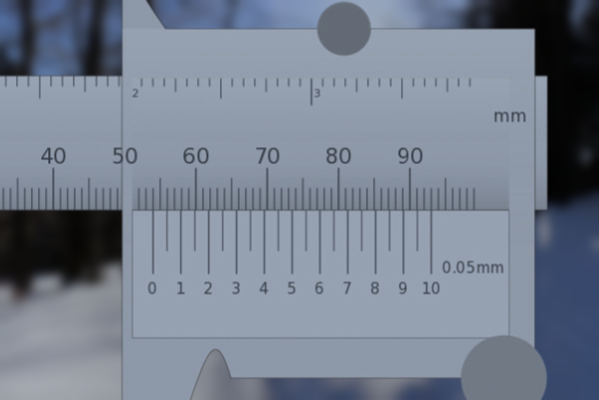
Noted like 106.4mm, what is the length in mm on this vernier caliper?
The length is 54.0mm
